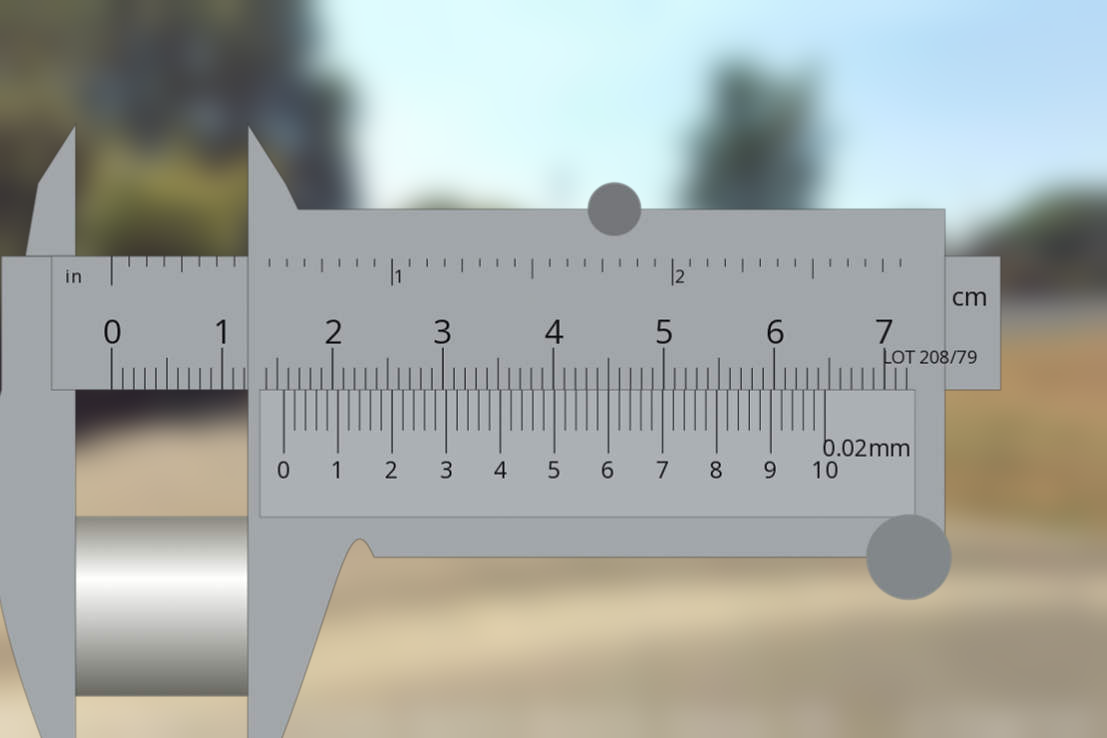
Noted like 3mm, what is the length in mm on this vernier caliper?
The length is 15.6mm
